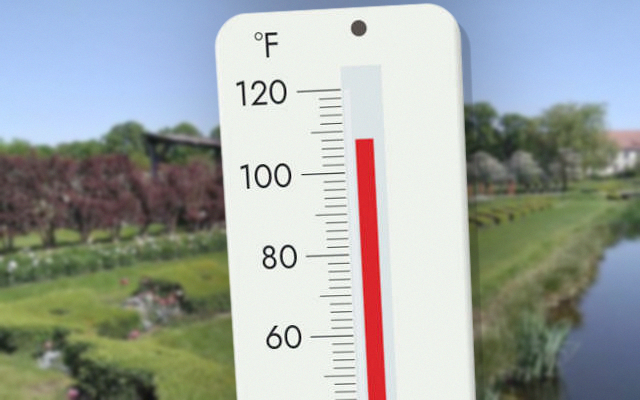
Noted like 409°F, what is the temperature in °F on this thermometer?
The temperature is 108°F
